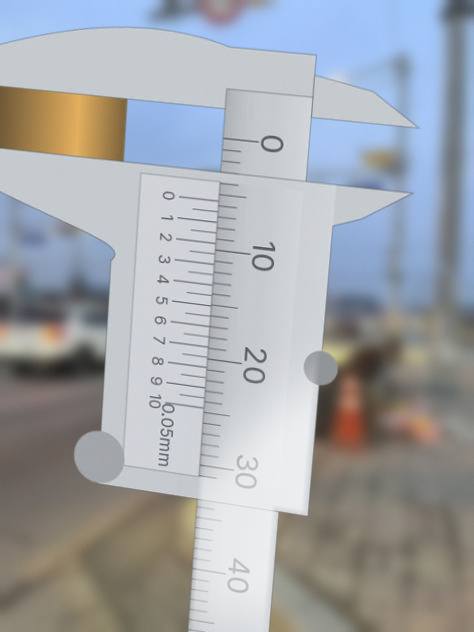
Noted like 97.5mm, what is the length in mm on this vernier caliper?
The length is 5.6mm
